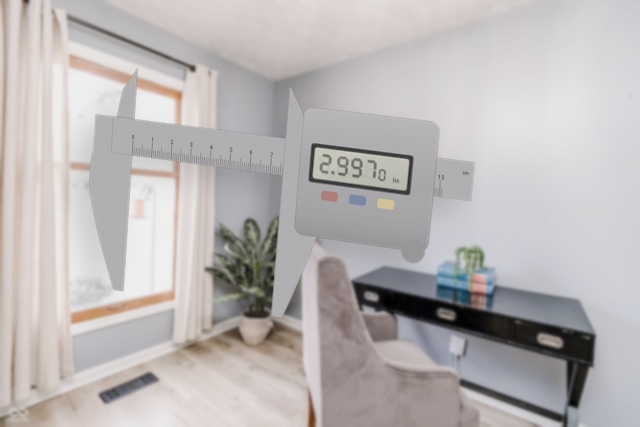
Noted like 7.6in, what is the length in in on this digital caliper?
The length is 2.9970in
